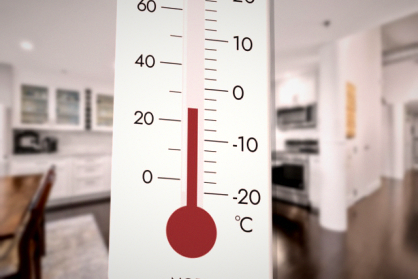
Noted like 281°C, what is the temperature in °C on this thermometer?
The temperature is -4°C
